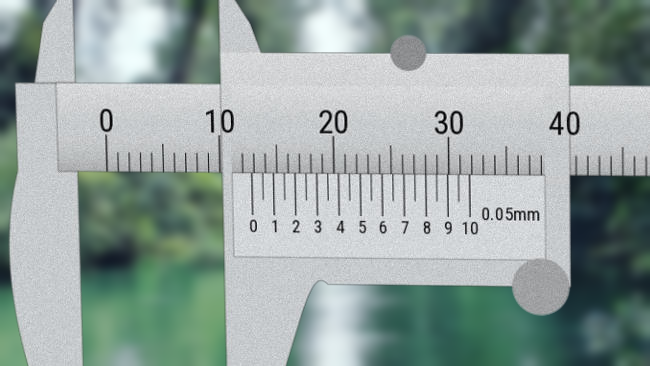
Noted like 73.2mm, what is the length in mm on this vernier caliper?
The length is 12.8mm
